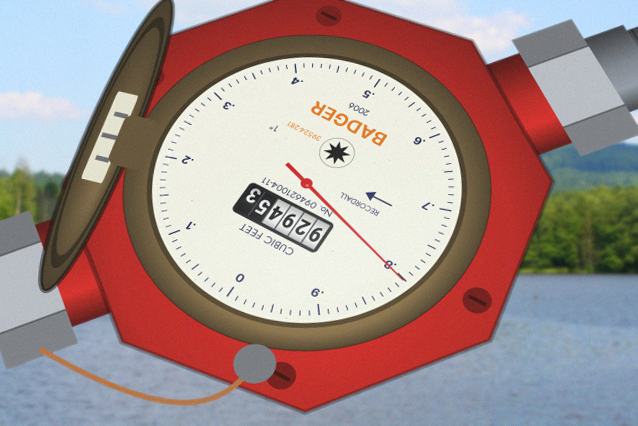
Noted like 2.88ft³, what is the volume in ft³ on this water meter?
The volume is 929452.80ft³
